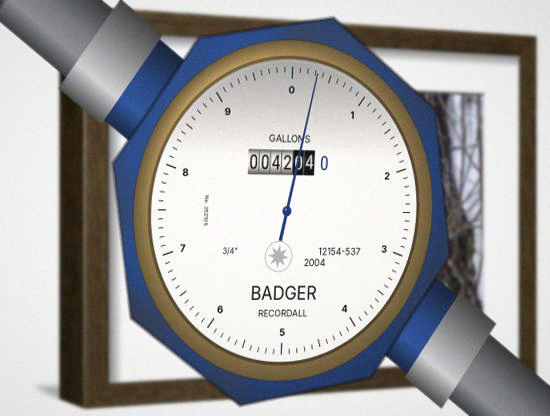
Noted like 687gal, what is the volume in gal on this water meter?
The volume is 42040.3gal
